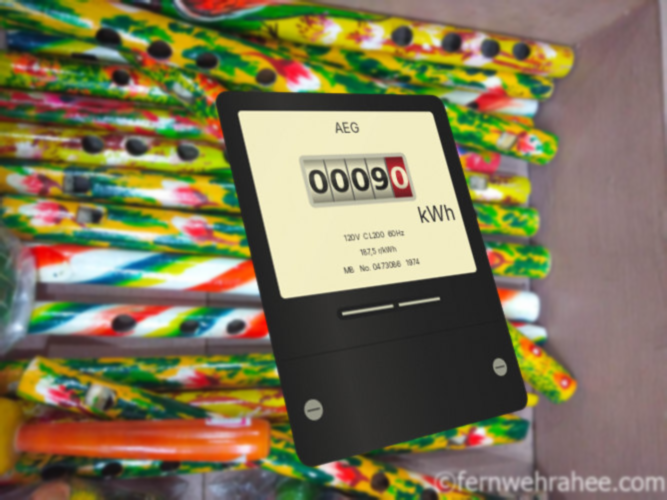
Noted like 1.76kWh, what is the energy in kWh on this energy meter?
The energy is 9.0kWh
